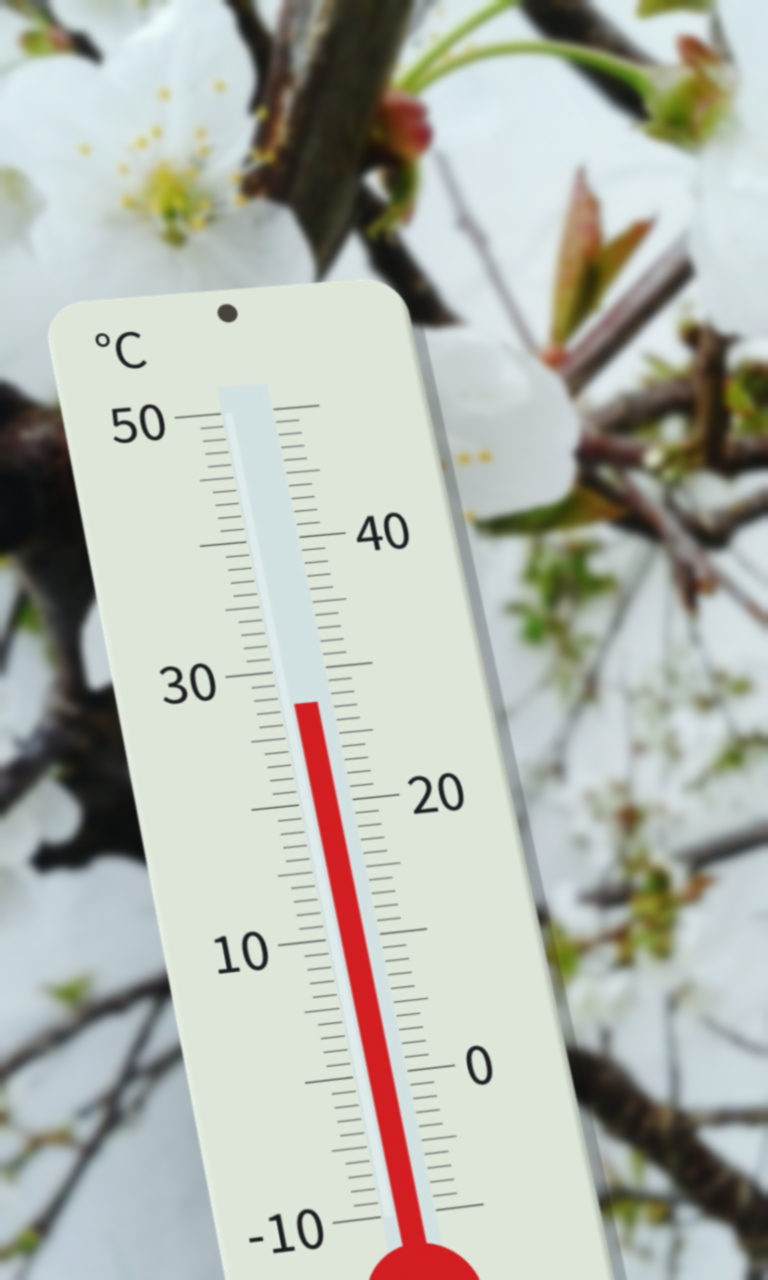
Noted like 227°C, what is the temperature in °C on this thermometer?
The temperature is 27.5°C
